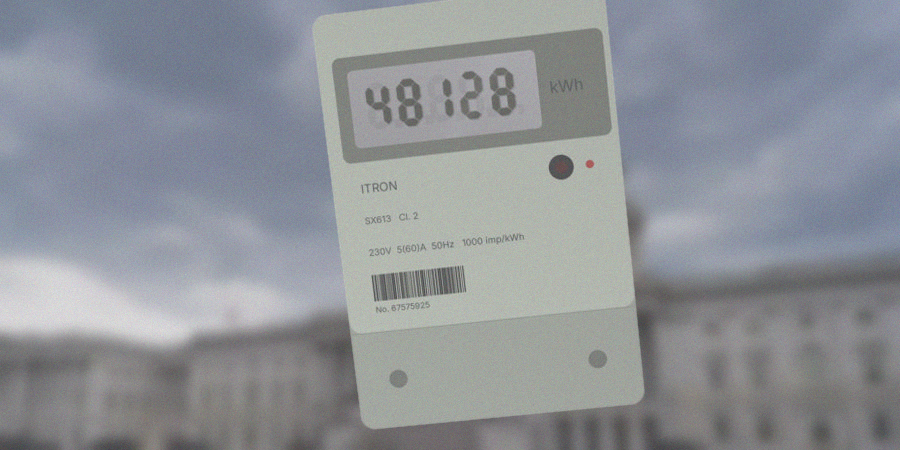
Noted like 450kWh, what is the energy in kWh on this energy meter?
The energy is 48128kWh
